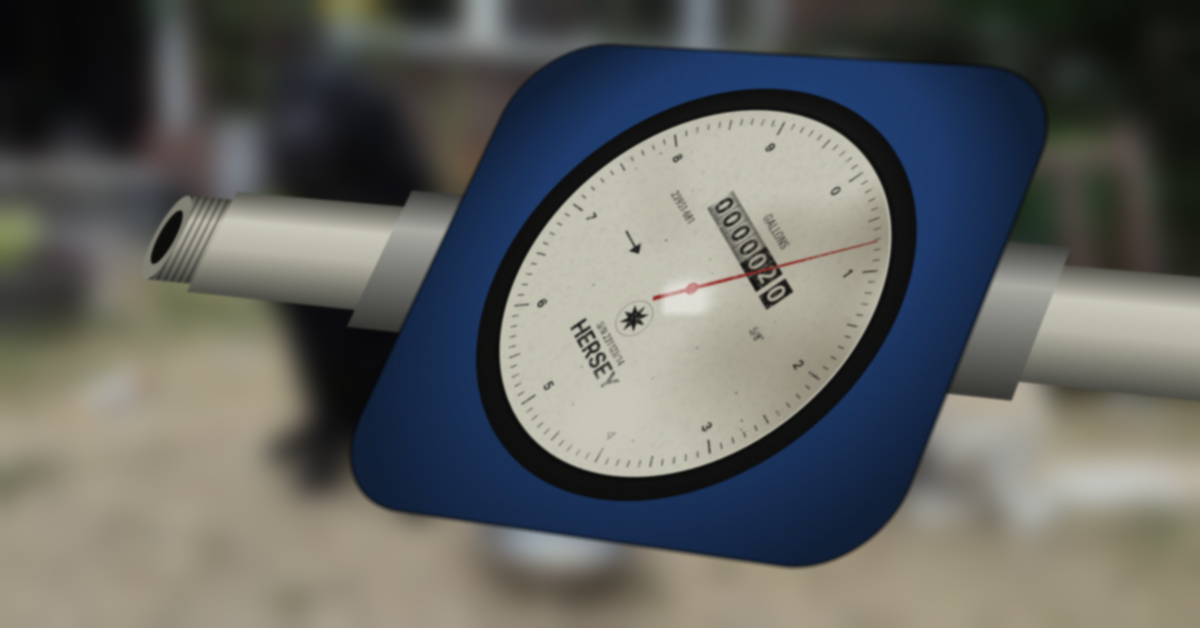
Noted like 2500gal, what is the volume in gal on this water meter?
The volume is 20.7gal
